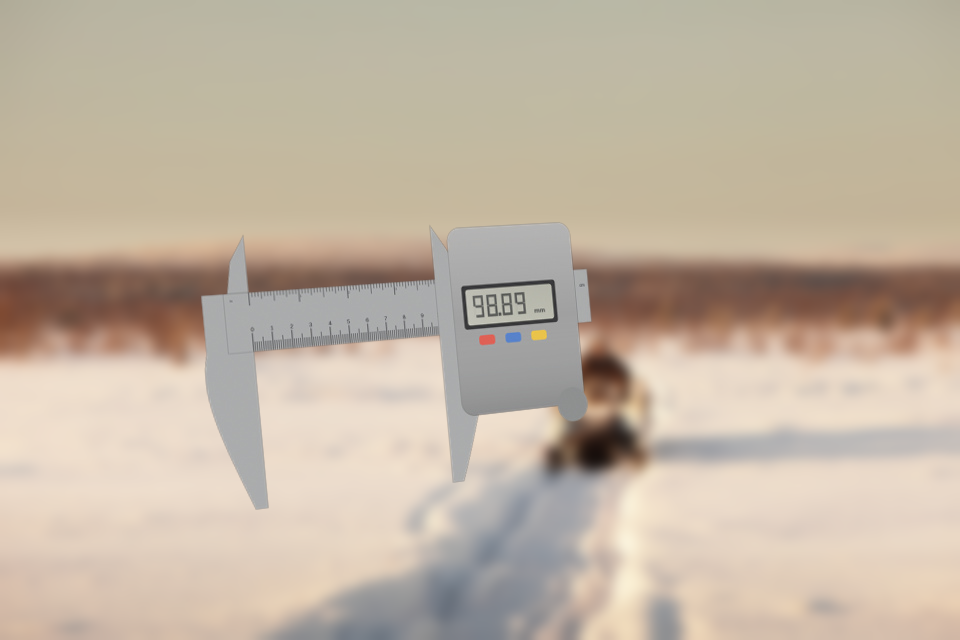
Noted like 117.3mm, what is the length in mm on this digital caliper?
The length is 98.89mm
